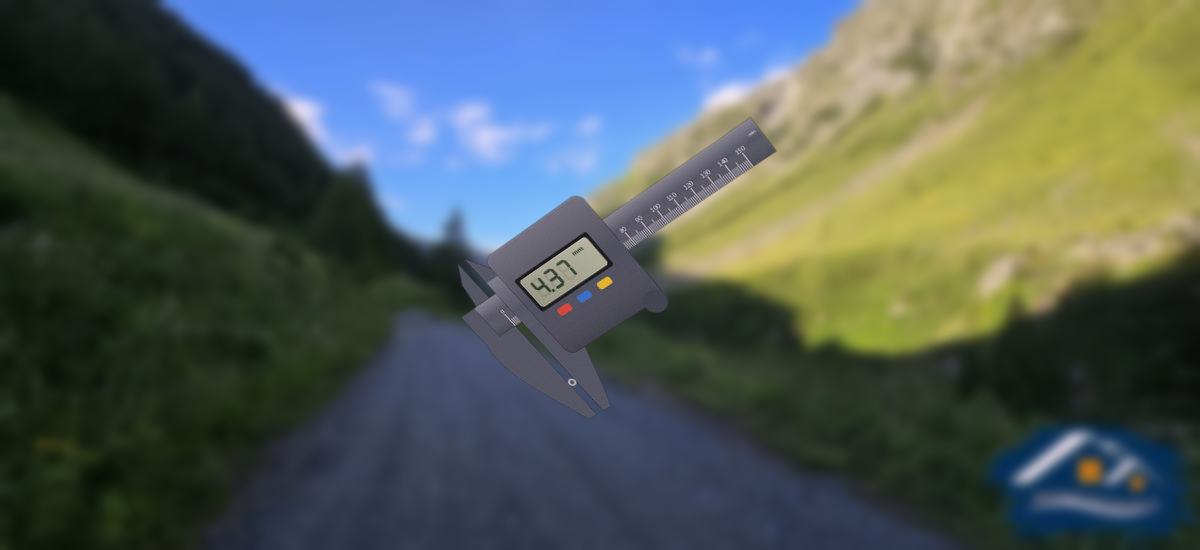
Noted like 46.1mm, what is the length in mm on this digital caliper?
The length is 4.37mm
